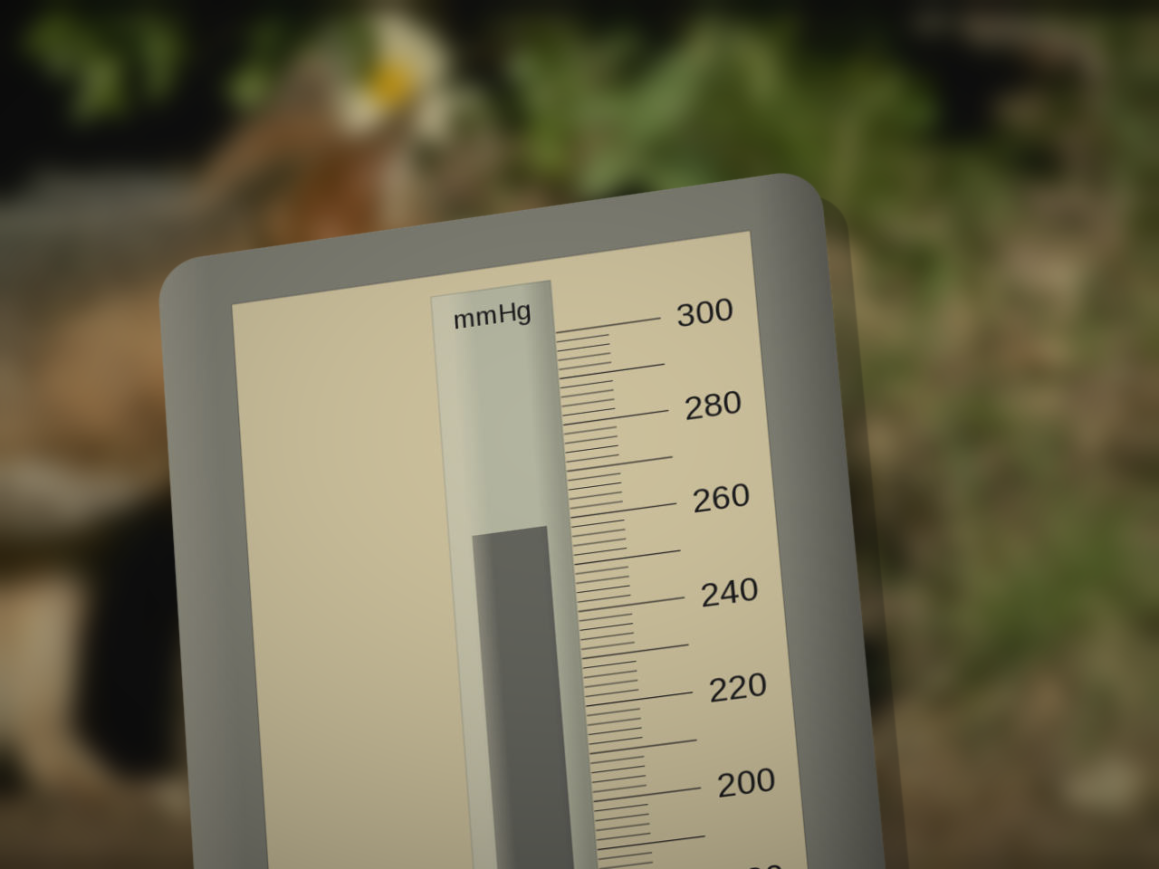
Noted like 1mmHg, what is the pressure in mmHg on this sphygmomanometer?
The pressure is 259mmHg
